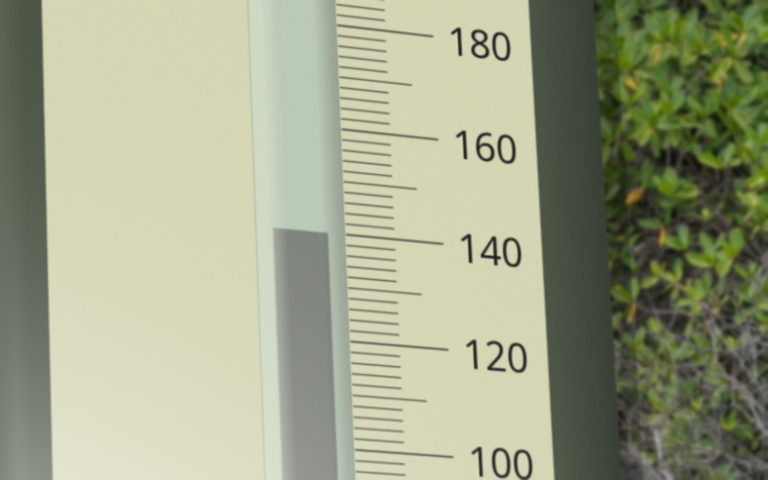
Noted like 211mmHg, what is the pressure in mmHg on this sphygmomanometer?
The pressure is 140mmHg
